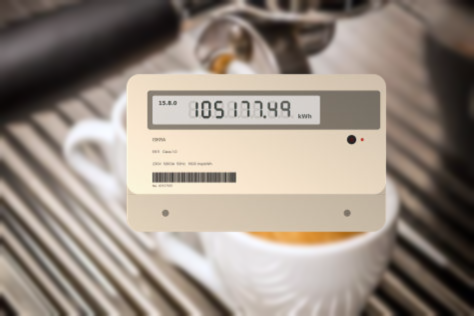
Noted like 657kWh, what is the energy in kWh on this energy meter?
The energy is 105177.49kWh
